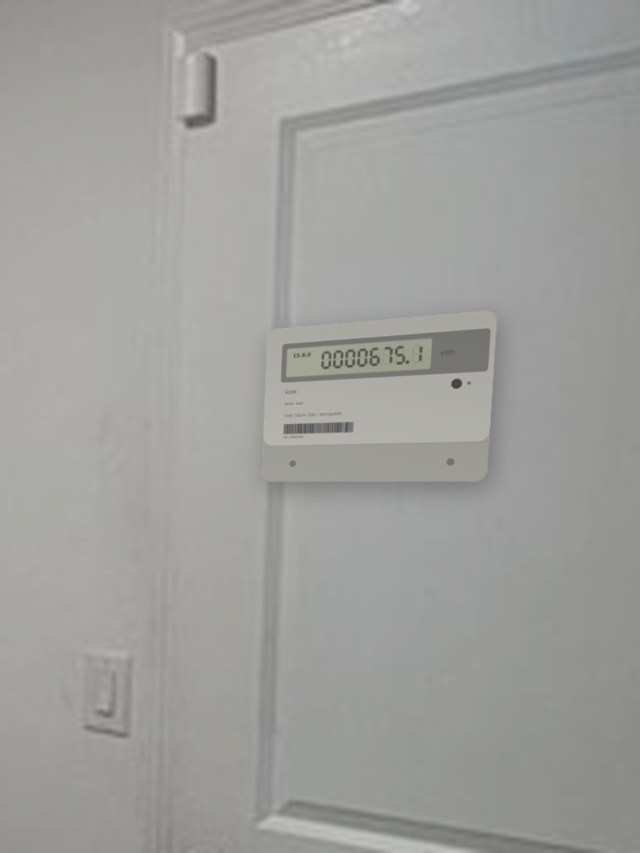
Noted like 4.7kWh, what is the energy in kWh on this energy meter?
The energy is 675.1kWh
